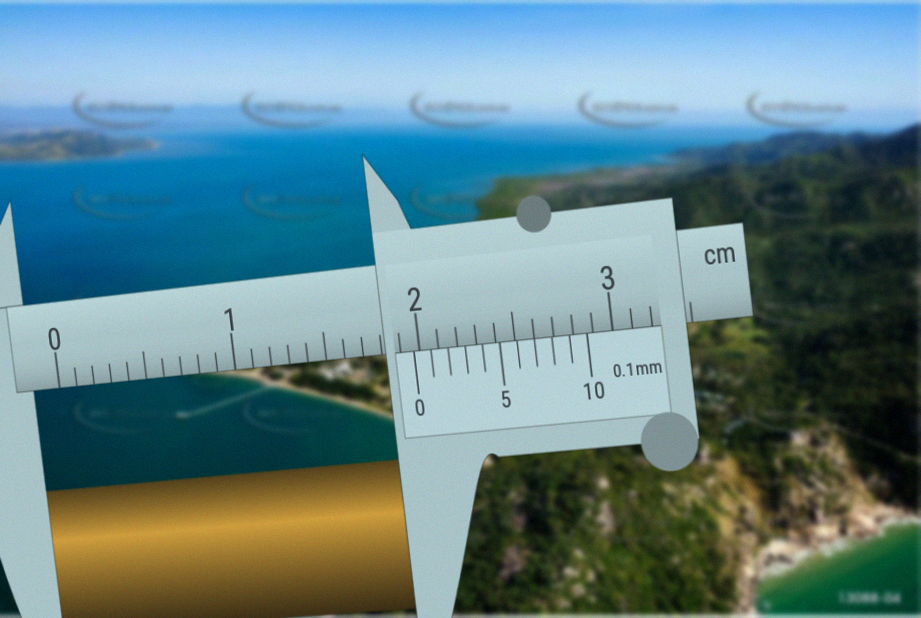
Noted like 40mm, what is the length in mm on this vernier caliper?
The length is 19.7mm
